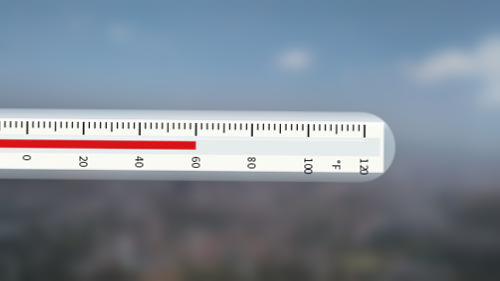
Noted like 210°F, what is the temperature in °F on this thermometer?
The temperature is 60°F
